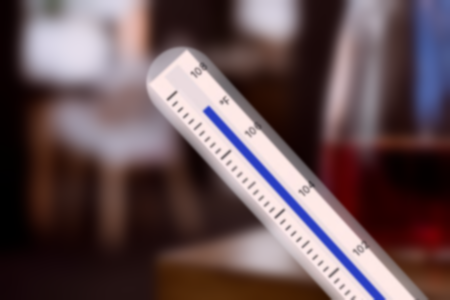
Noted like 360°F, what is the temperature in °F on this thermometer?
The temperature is 107.2°F
